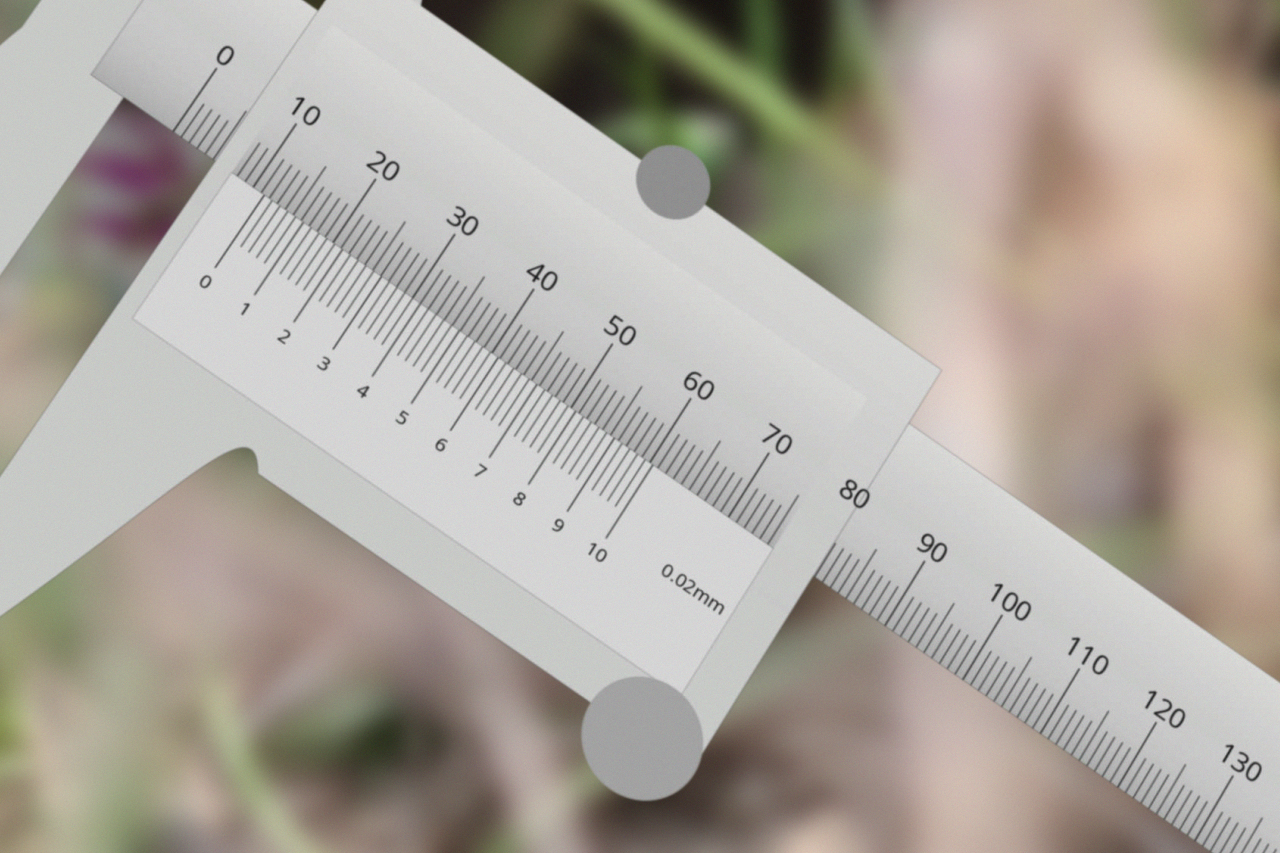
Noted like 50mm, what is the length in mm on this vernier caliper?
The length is 11.4mm
